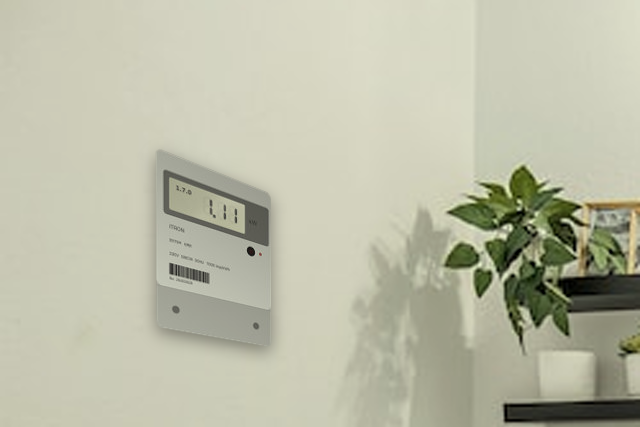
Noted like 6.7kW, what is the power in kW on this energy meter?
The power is 1.11kW
